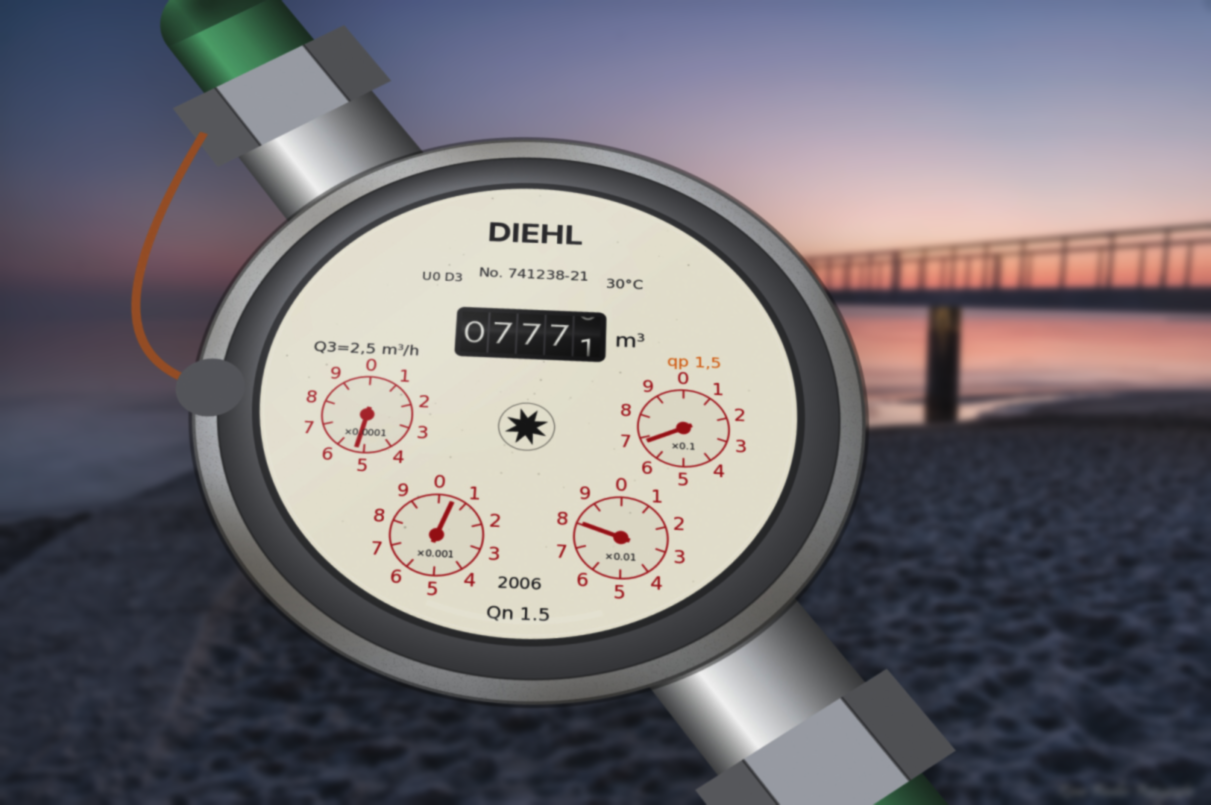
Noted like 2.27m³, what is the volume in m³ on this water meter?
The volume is 7770.6805m³
